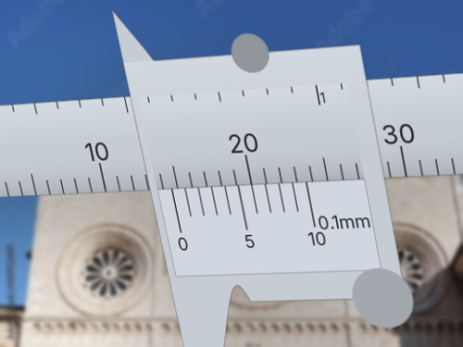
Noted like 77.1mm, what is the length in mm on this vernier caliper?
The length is 14.6mm
